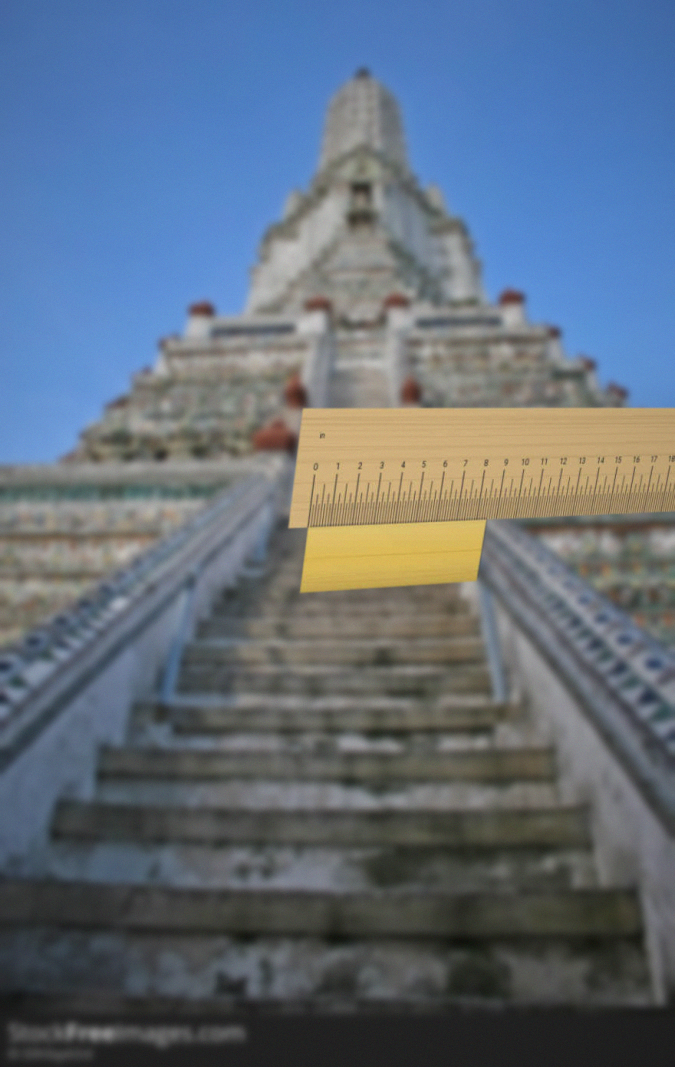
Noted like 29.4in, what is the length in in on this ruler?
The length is 8.5in
